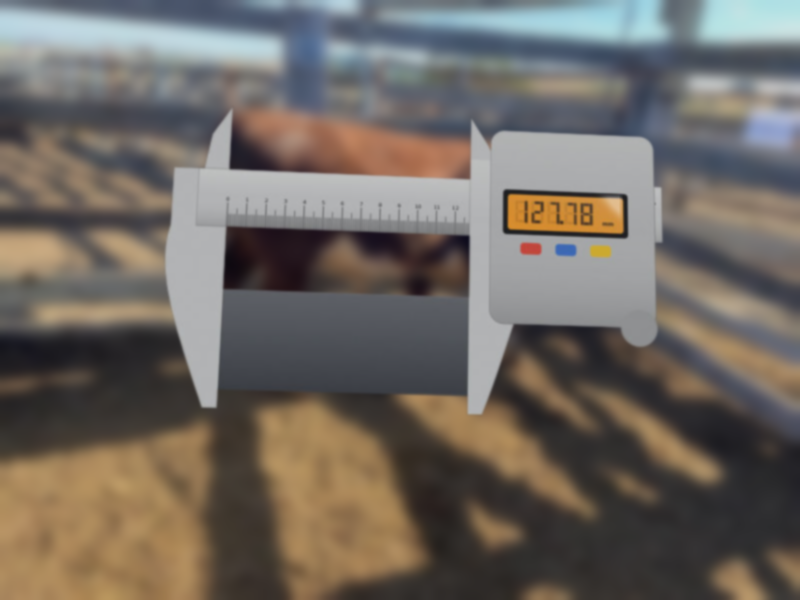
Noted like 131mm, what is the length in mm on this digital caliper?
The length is 127.78mm
